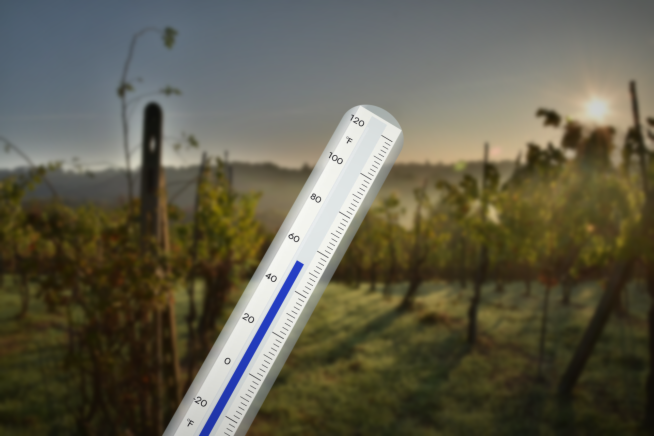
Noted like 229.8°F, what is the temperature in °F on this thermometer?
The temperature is 52°F
